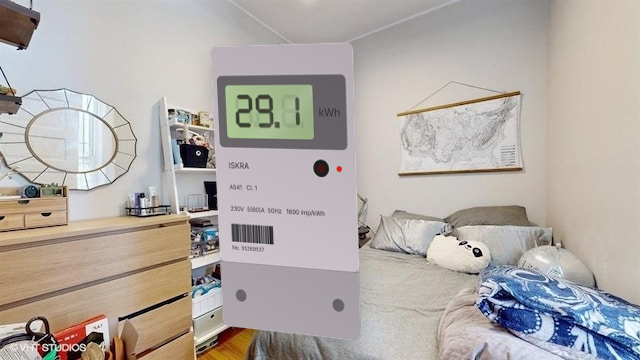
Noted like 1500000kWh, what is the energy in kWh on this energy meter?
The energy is 29.1kWh
